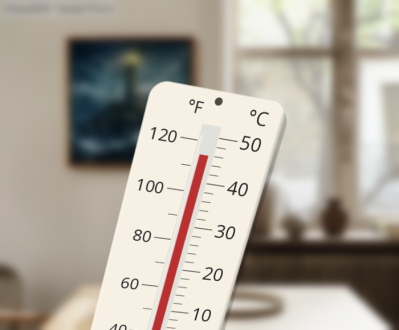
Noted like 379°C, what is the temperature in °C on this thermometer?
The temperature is 46°C
